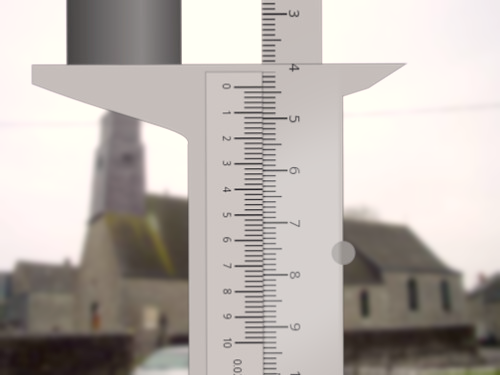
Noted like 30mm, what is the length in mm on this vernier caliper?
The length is 44.0mm
